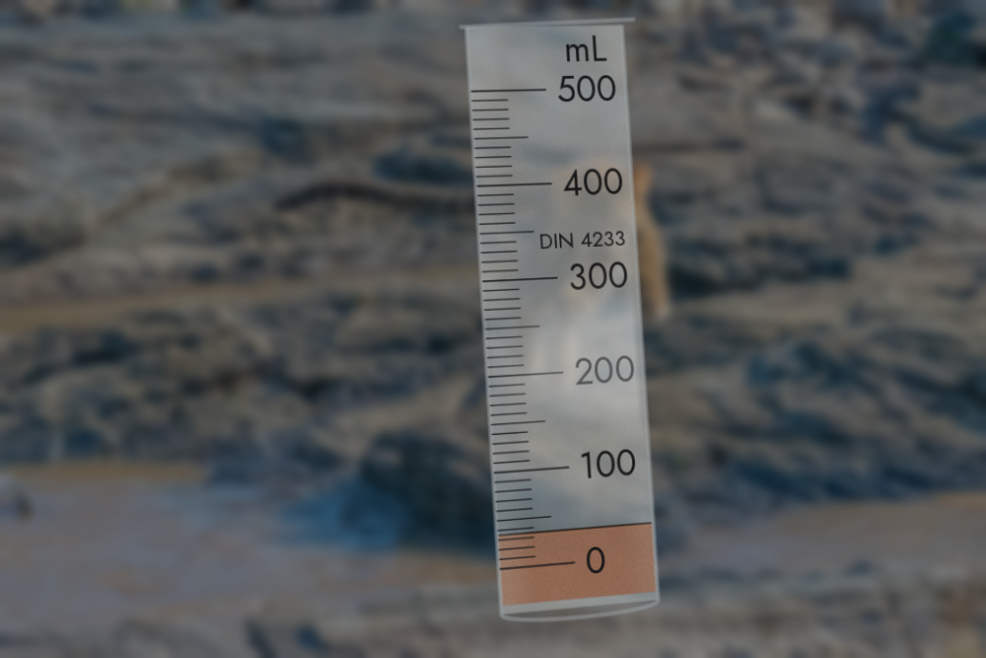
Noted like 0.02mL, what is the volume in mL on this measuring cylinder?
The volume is 35mL
